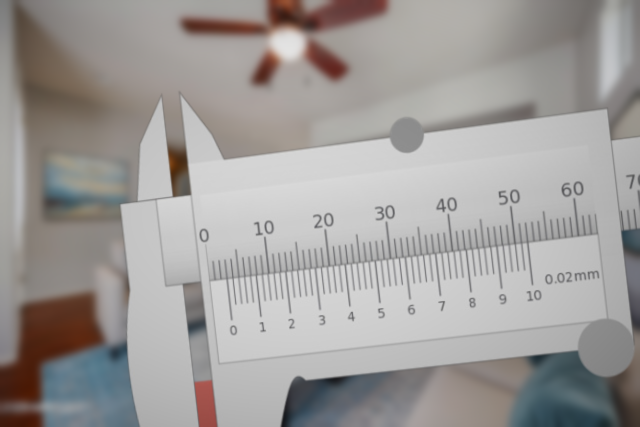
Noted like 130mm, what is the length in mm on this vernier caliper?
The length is 3.0mm
